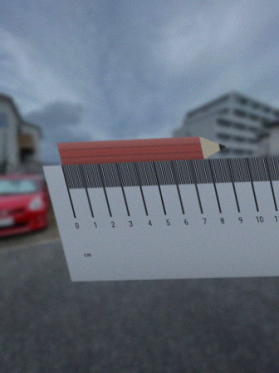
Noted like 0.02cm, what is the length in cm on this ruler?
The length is 9cm
